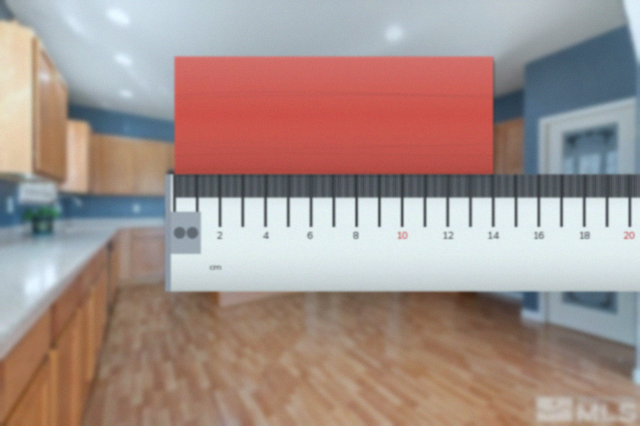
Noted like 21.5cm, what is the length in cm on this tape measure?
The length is 14cm
